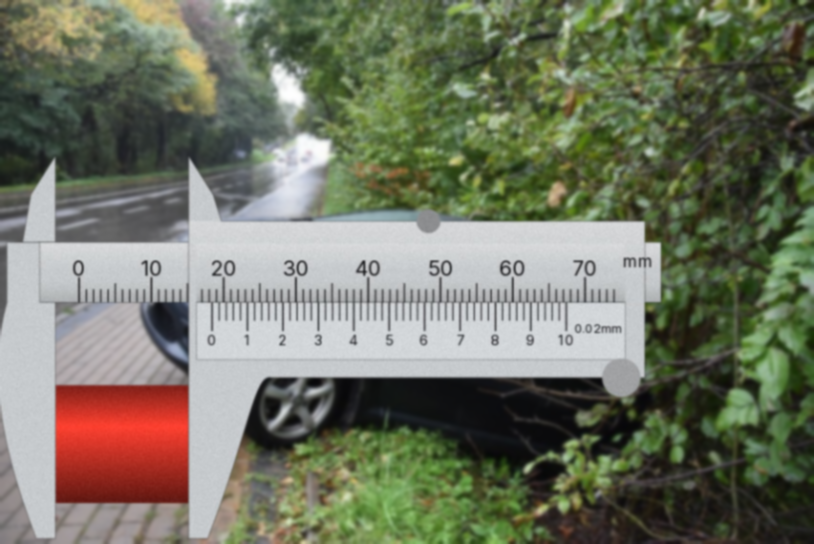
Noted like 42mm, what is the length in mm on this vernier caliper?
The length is 18.4mm
